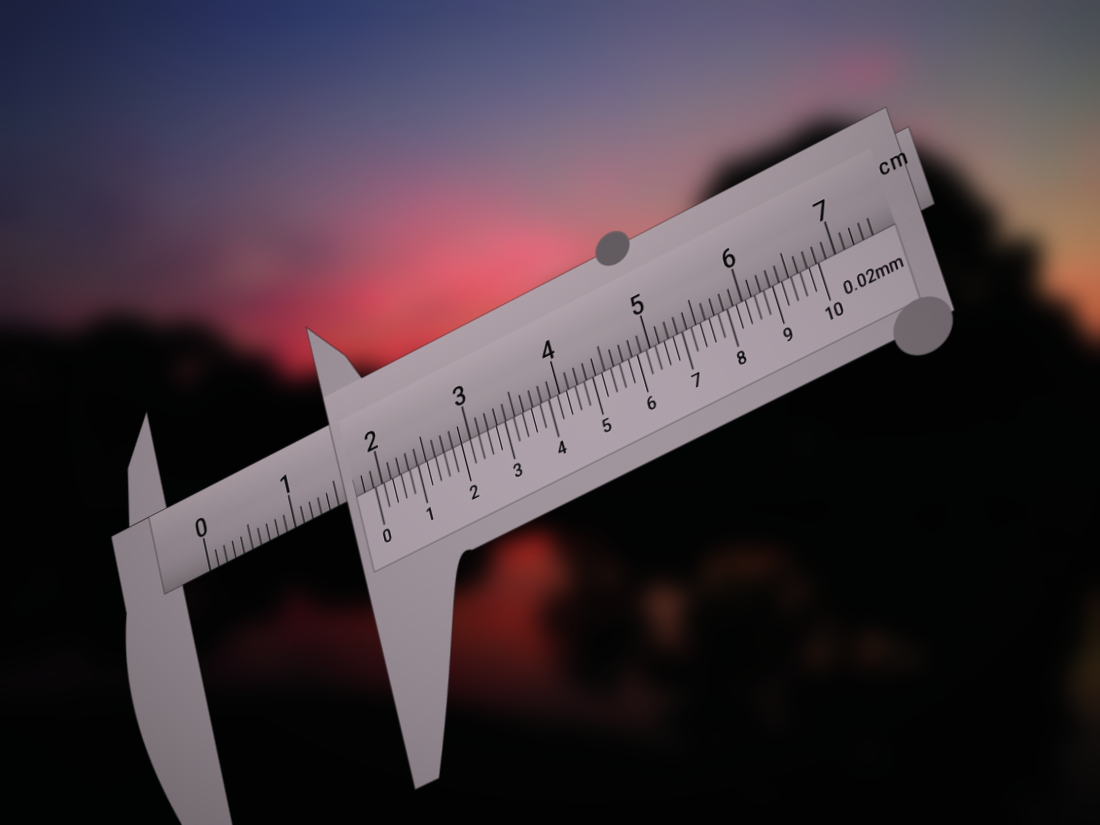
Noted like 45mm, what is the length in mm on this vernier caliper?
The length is 19.2mm
